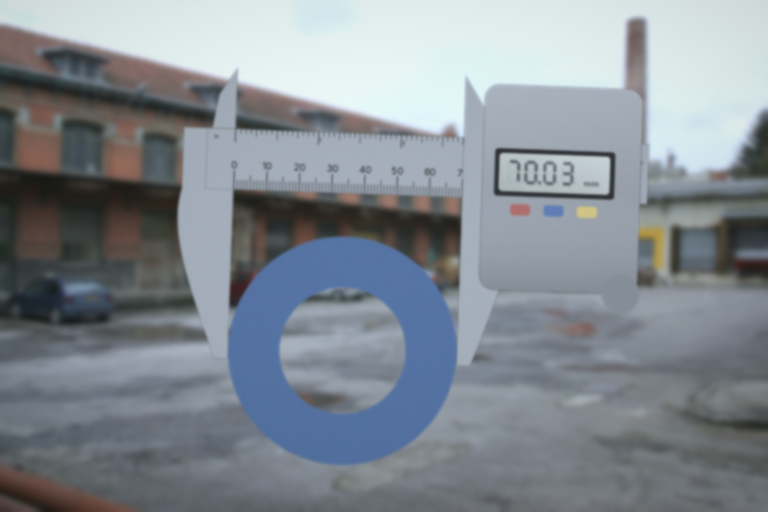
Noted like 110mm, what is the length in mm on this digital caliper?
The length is 70.03mm
